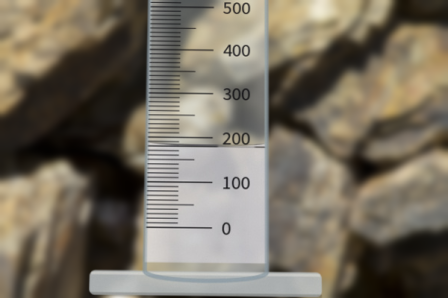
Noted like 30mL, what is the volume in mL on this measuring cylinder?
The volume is 180mL
